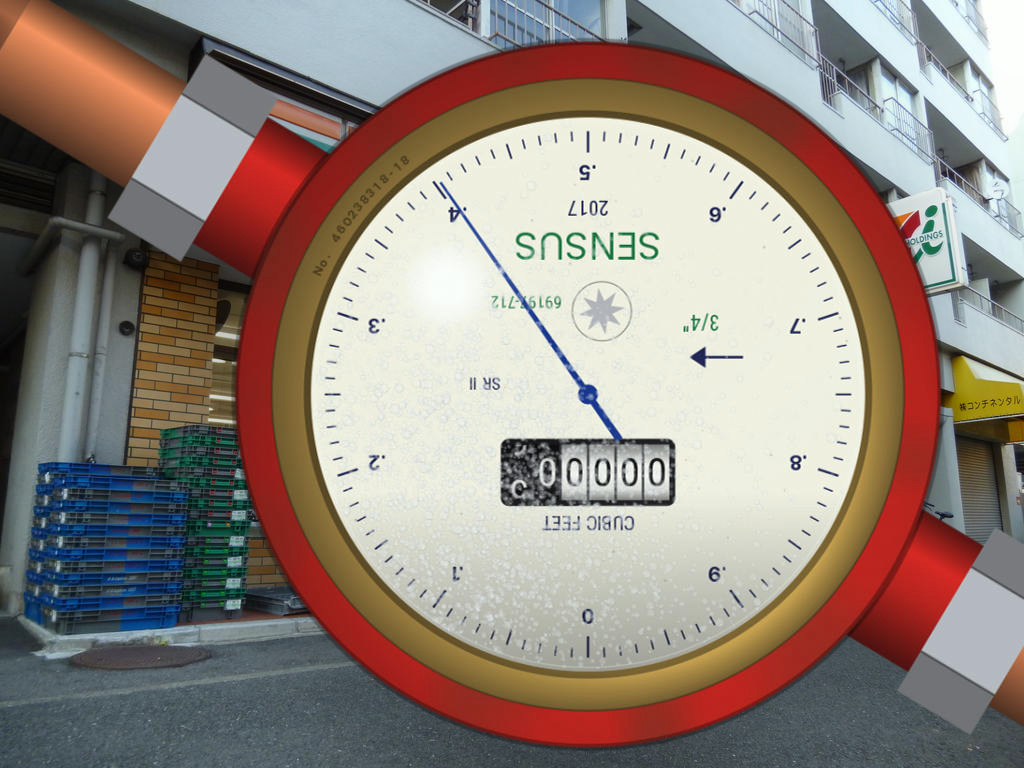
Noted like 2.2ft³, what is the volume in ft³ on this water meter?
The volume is 5.40ft³
